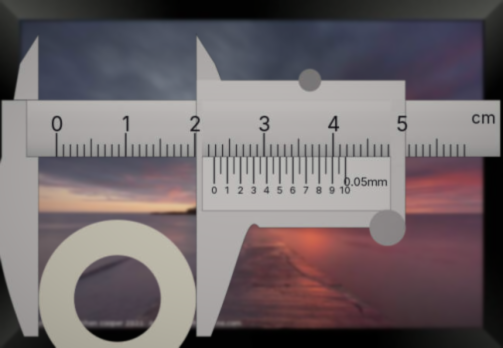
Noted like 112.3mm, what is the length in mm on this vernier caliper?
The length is 22.8mm
